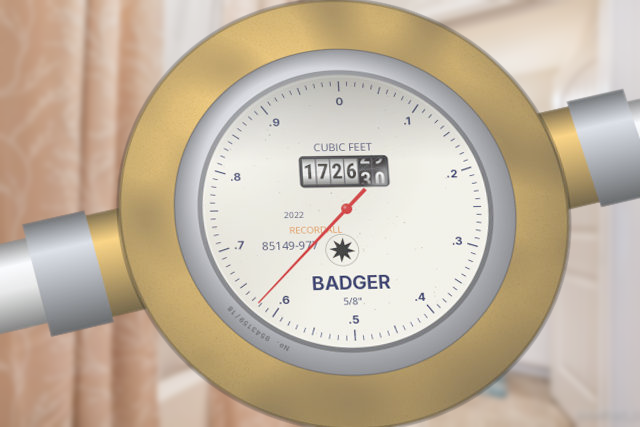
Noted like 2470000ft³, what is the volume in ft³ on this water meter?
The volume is 172629.62ft³
